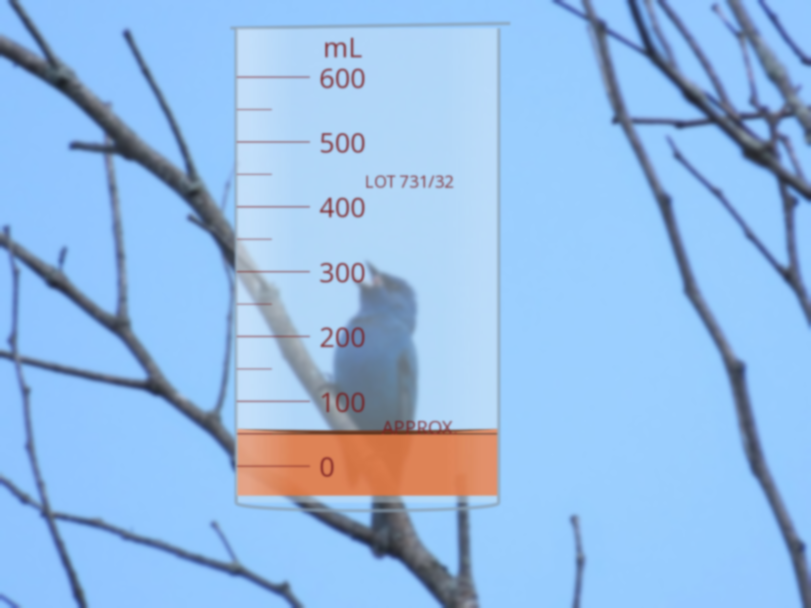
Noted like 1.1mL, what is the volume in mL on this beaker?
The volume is 50mL
